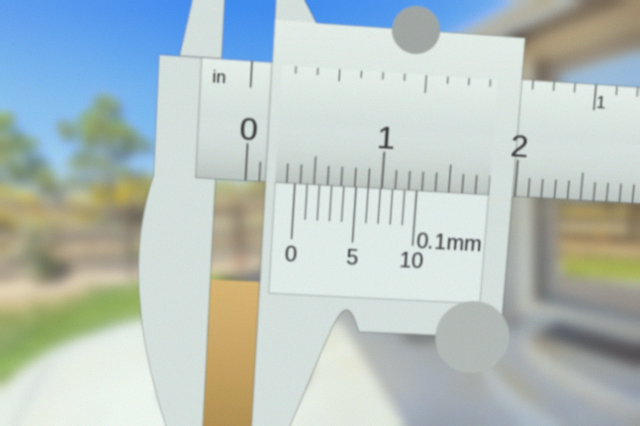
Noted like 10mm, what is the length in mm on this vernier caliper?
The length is 3.6mm
